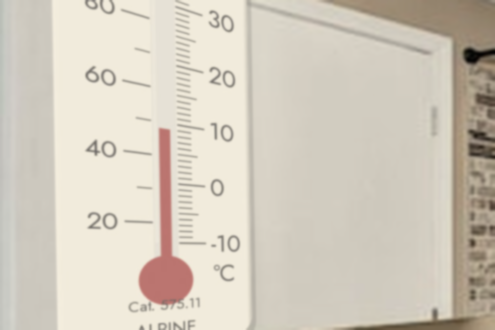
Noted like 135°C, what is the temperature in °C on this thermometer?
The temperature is 9°C
